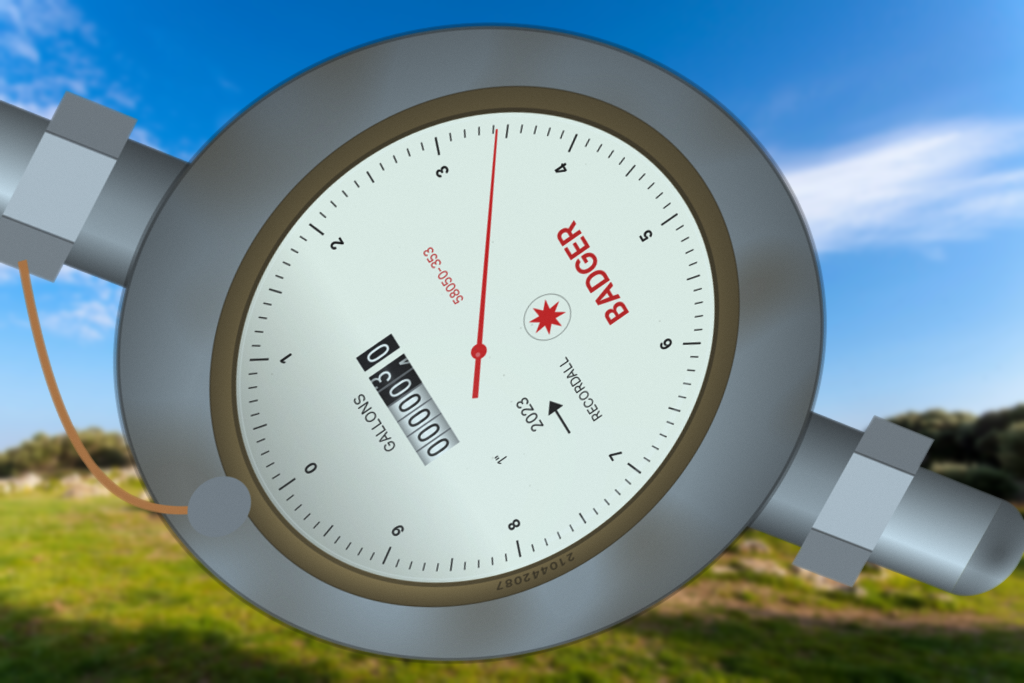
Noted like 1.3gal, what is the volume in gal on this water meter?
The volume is 33.4gal
